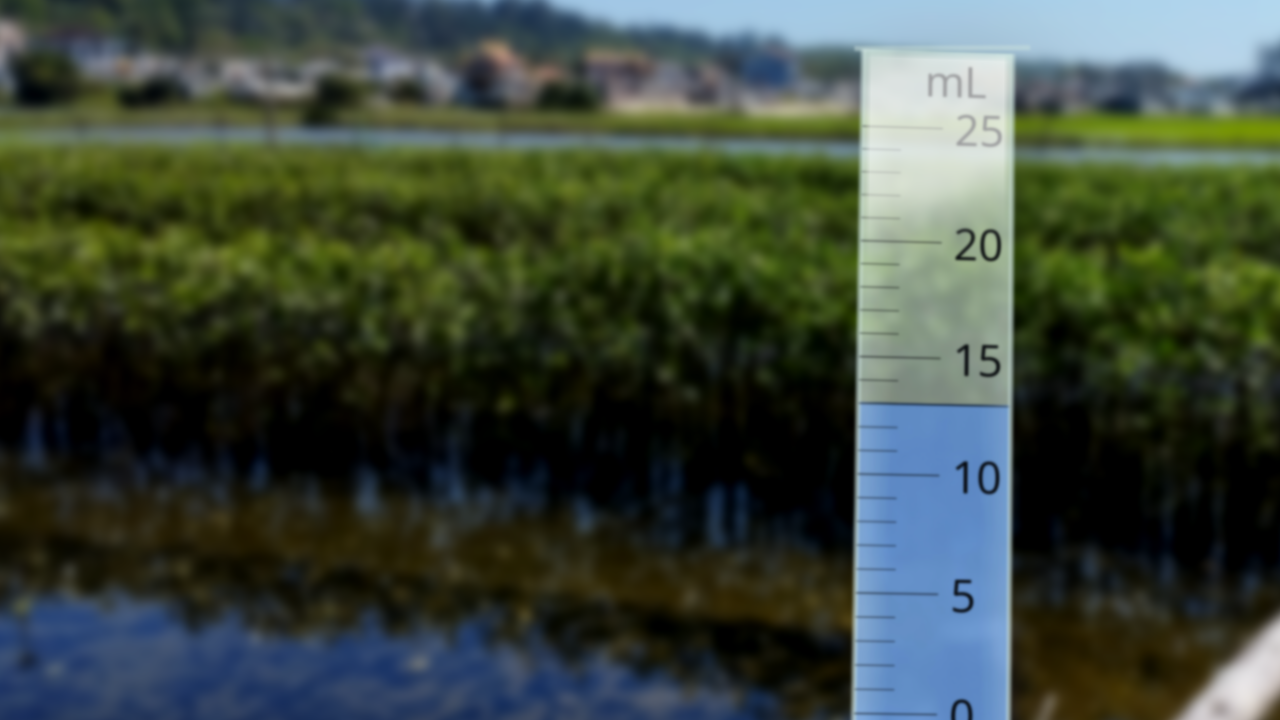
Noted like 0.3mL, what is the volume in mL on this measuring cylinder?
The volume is 13mL
